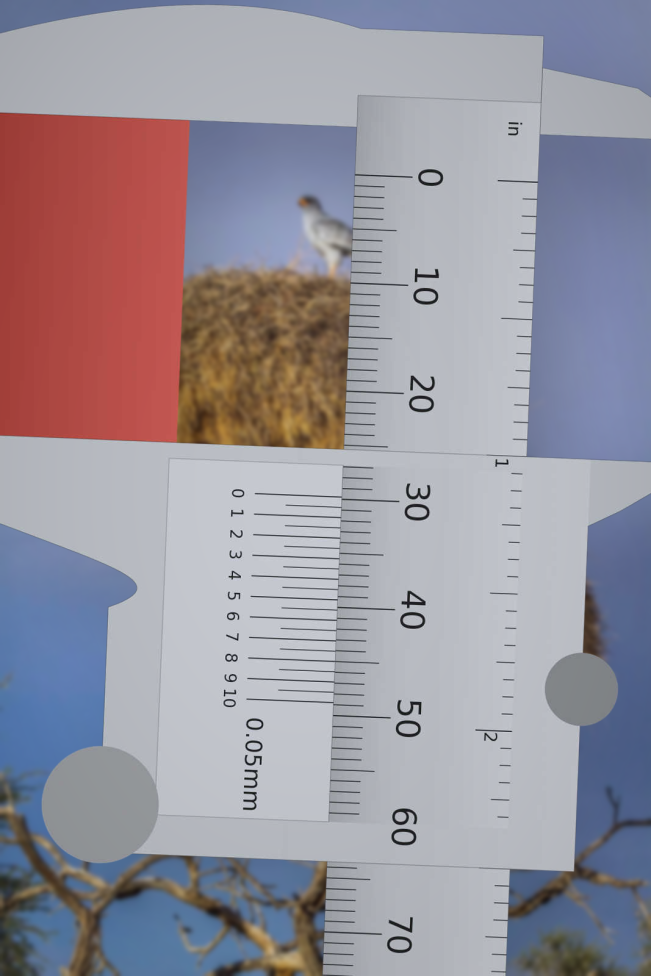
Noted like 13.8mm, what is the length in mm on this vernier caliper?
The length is 29.8mm
